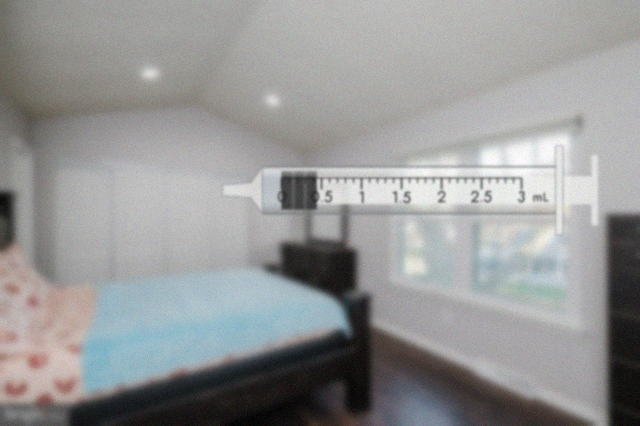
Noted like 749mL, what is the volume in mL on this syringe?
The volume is 0mL
